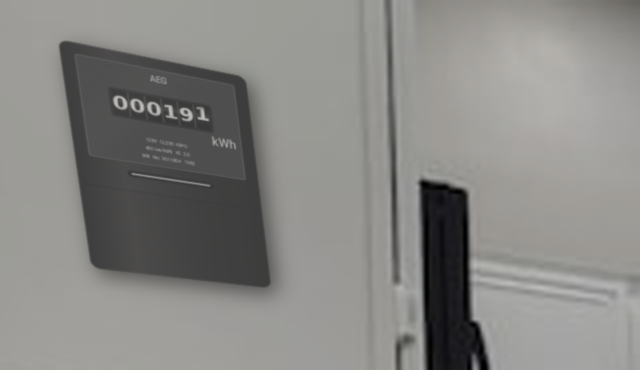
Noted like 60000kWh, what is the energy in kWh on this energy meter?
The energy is 191kWh
